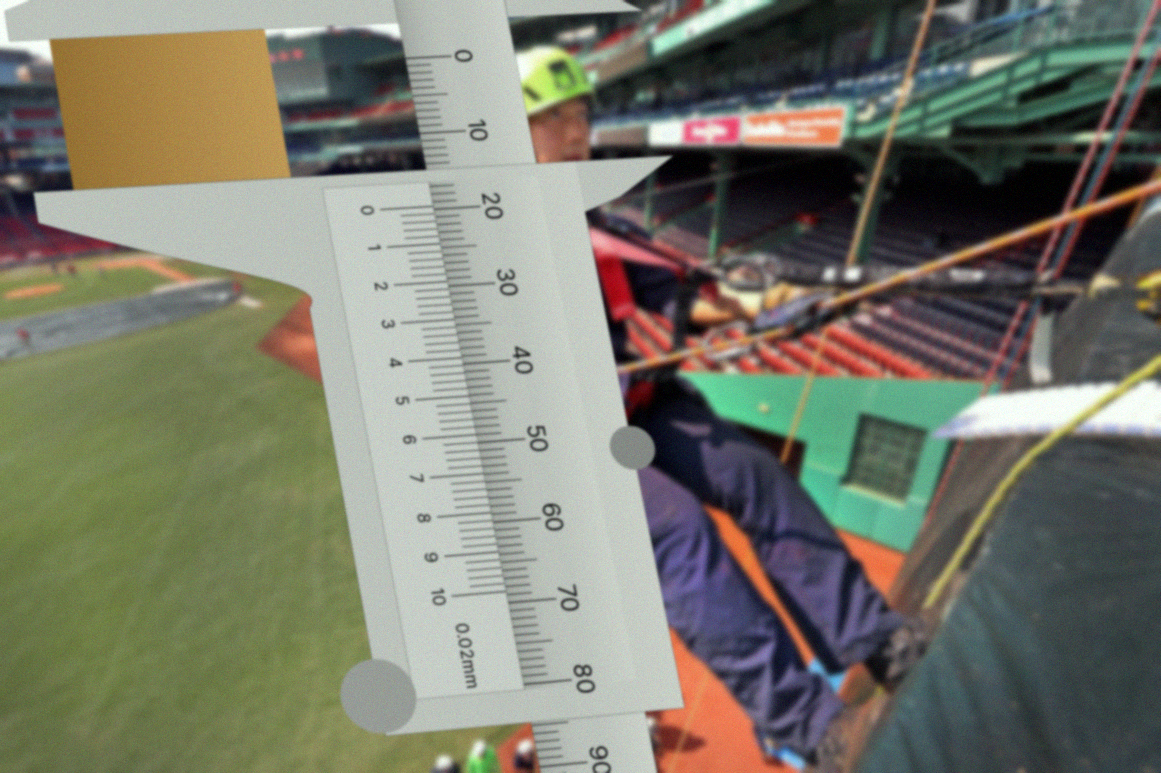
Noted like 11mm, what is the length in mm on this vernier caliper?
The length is 19.6mm
